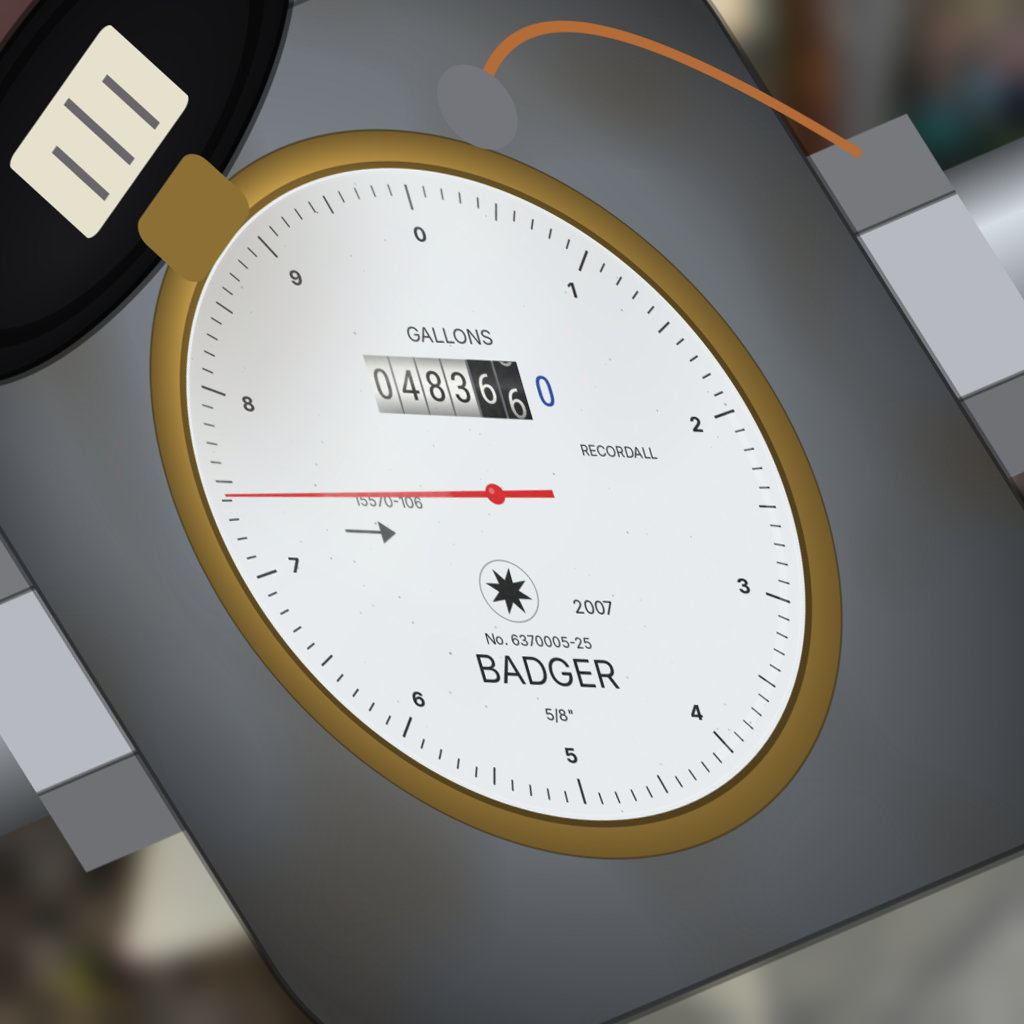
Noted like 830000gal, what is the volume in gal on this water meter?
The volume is 483657.4gal
